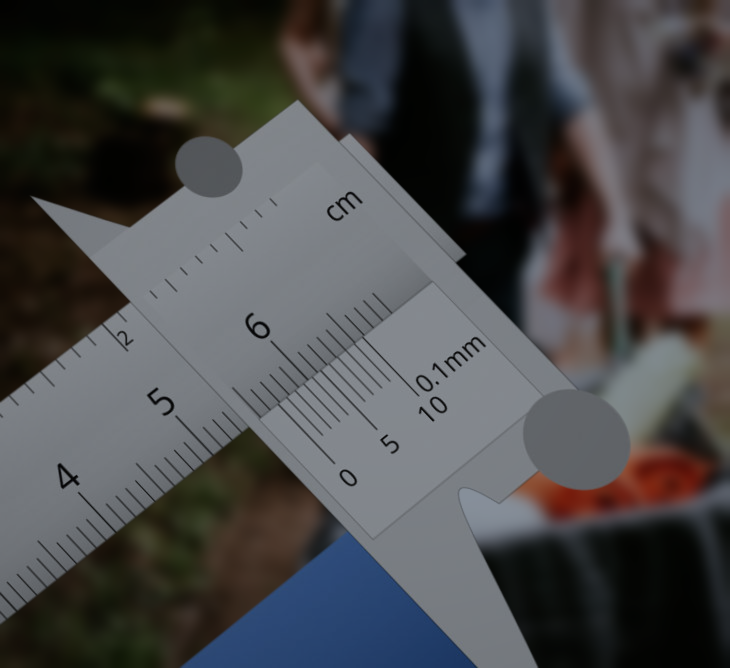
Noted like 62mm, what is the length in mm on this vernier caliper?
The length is 56.8mm
